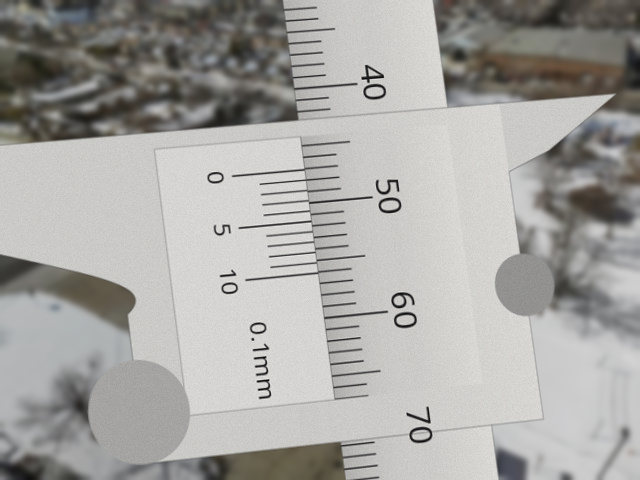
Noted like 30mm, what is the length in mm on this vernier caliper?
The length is 47.1mm
